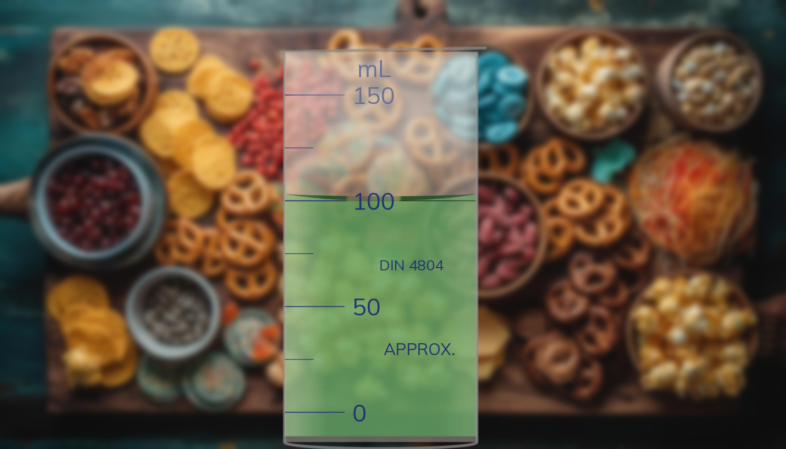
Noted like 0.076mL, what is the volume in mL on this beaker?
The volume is 100mL
